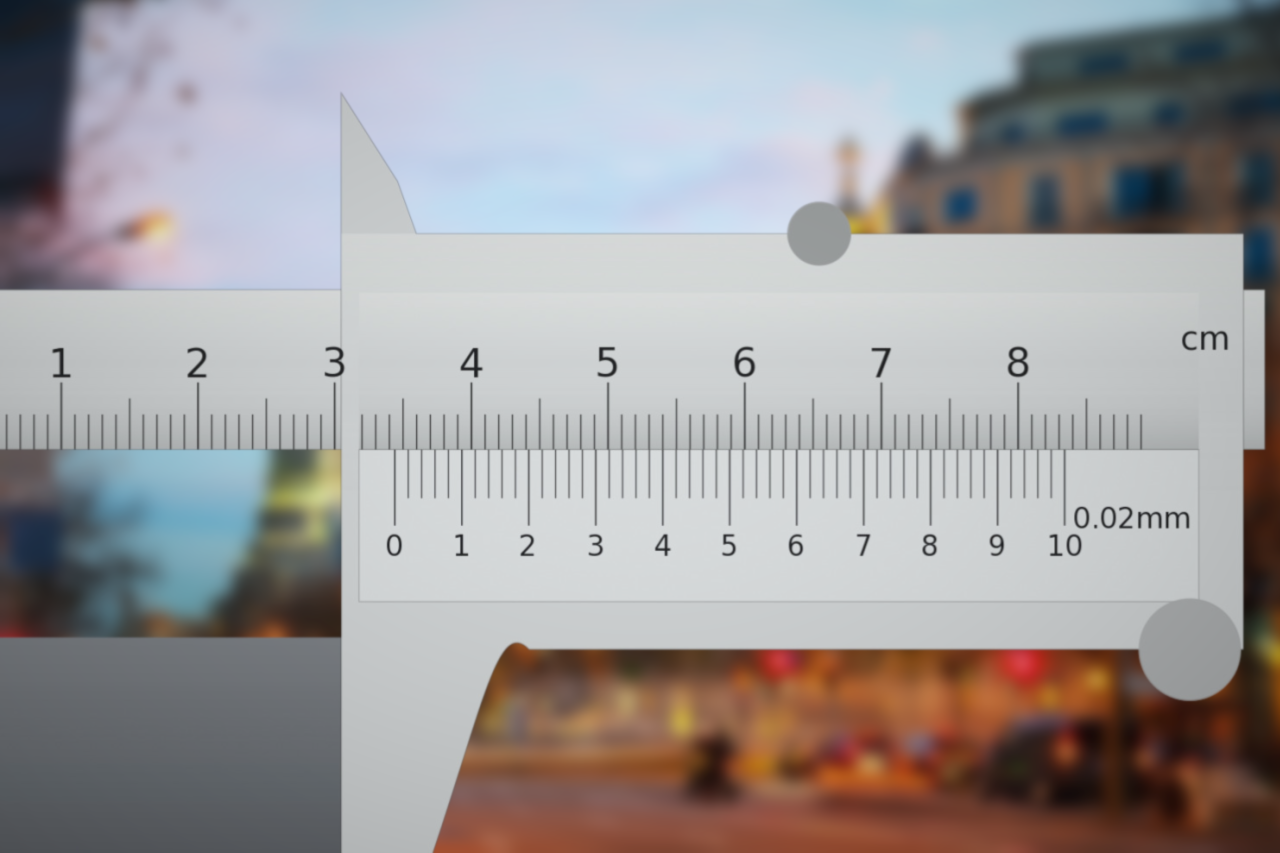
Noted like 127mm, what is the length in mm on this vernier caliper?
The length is 34.4mm
